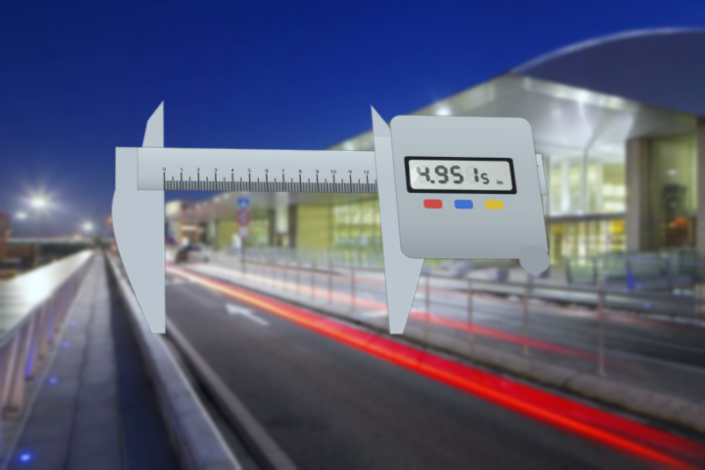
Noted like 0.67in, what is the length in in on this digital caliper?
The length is 4.9515in
